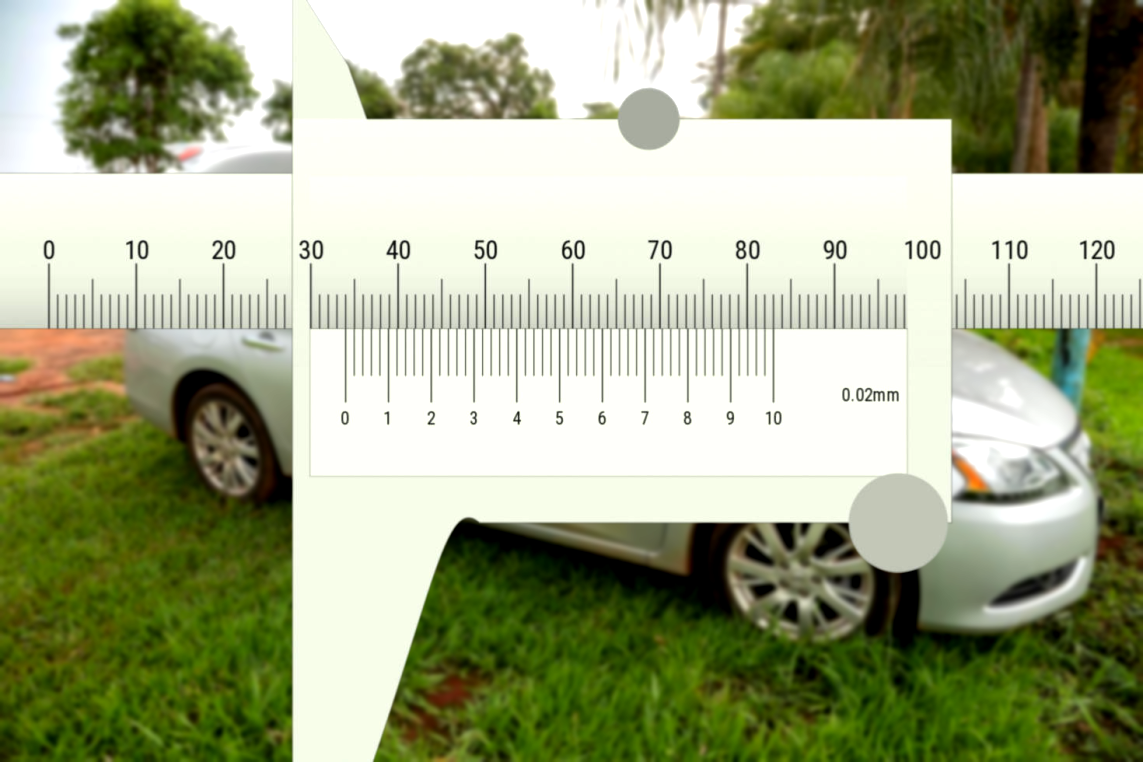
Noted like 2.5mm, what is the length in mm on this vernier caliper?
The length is 34.0mm
